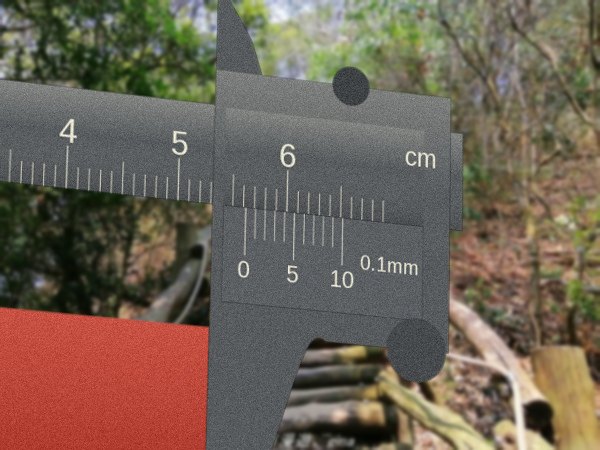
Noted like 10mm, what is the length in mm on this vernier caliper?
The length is 56.2mm
